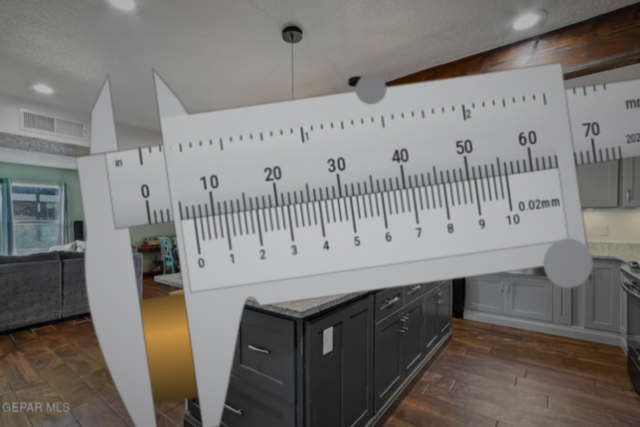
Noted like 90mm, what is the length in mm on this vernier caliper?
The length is 7.0mm
